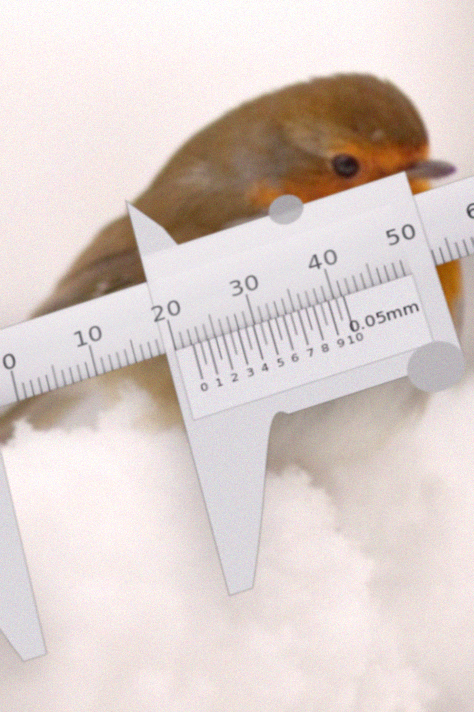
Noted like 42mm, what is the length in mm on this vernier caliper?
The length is 22.2mm
